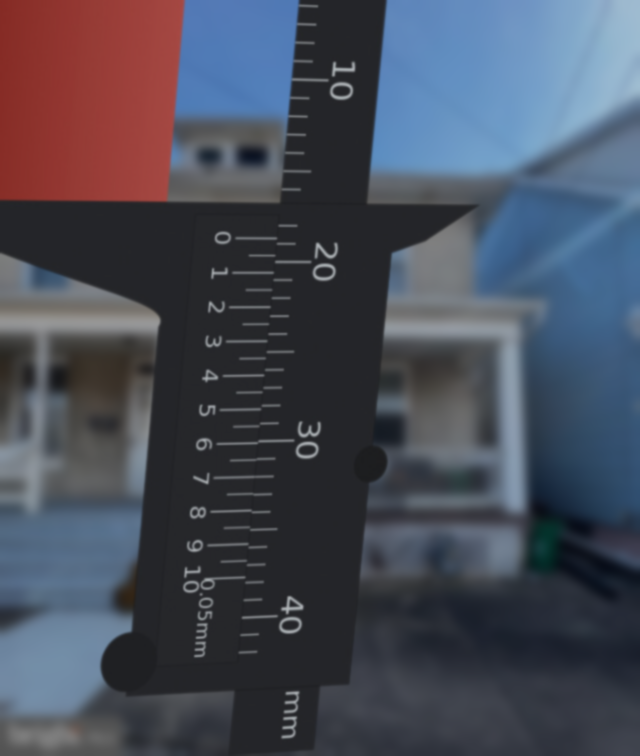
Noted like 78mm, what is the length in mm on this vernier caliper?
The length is 18.7mm
